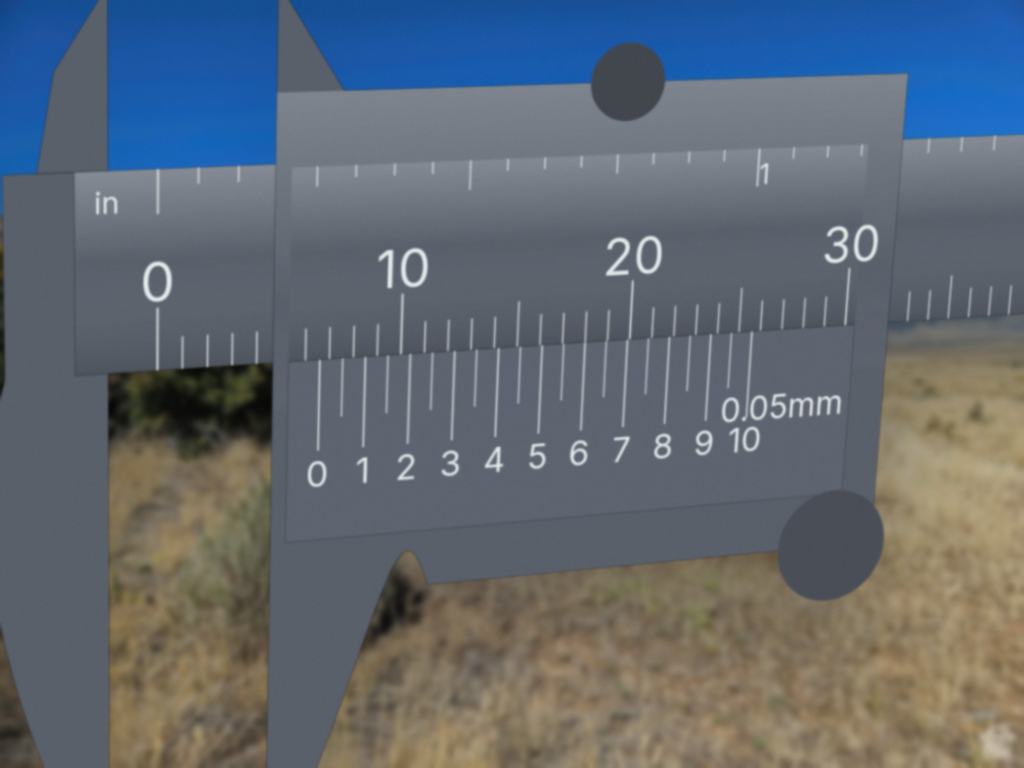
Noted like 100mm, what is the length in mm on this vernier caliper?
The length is 6.6mm
